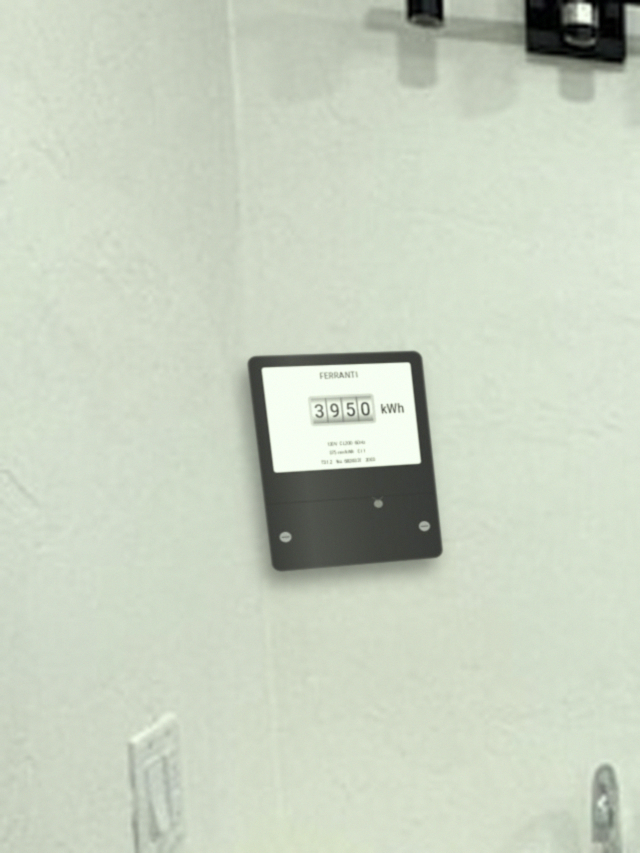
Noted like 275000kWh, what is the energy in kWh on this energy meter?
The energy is 3950kWh
